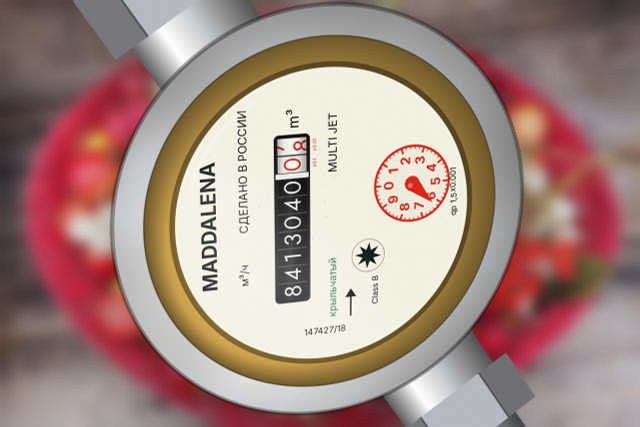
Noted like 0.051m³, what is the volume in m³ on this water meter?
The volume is 8413040.076m³
